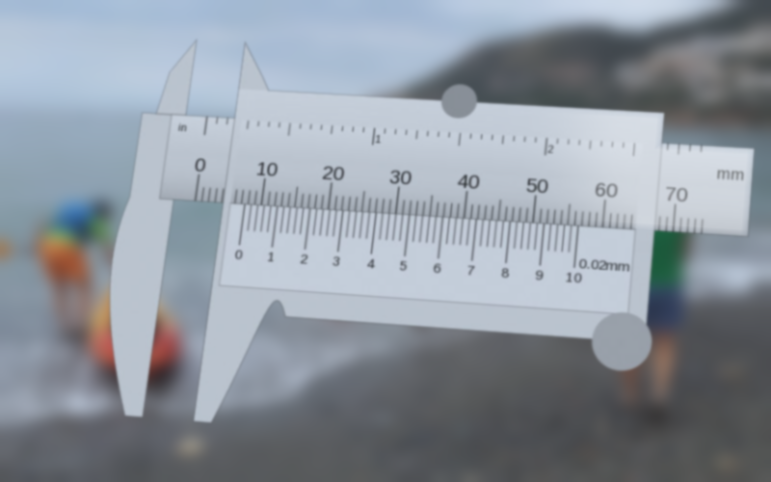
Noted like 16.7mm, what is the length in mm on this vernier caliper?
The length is 7.5mm
